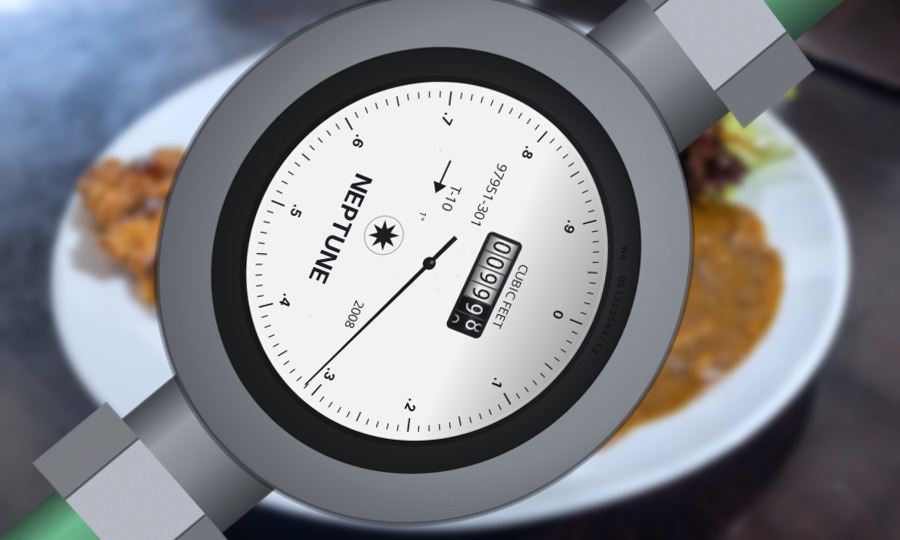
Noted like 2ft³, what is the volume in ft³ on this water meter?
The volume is 9998.31ft³
